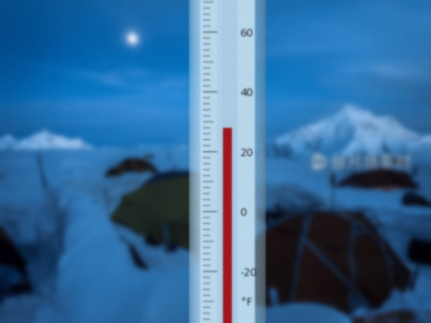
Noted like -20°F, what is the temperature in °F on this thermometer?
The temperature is 28°F
